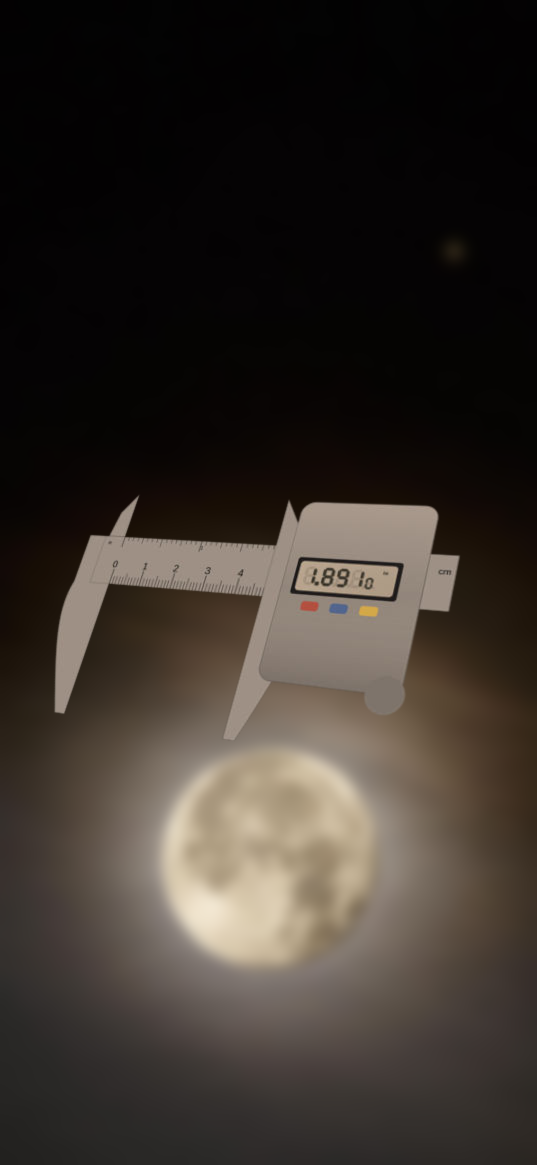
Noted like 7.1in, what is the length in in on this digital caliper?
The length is 1.8910in
